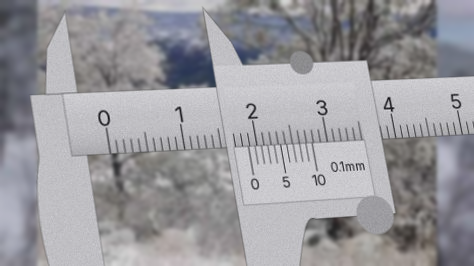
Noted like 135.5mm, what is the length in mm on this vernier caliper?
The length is 18.8mm
